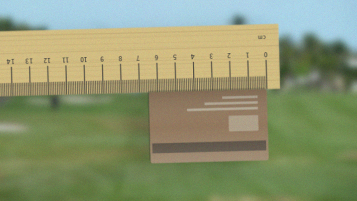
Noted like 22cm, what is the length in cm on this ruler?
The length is 6.5cm
